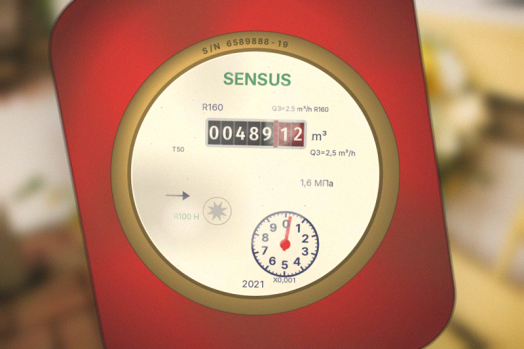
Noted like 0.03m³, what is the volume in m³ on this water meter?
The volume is 489.120m³
